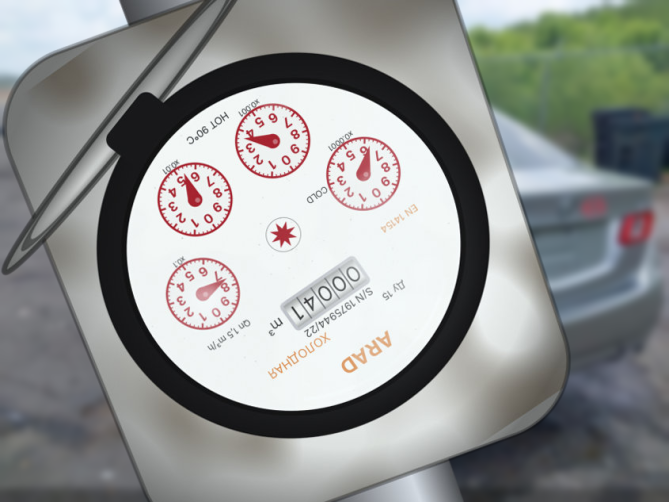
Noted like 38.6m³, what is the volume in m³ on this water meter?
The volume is 41.7536m³
